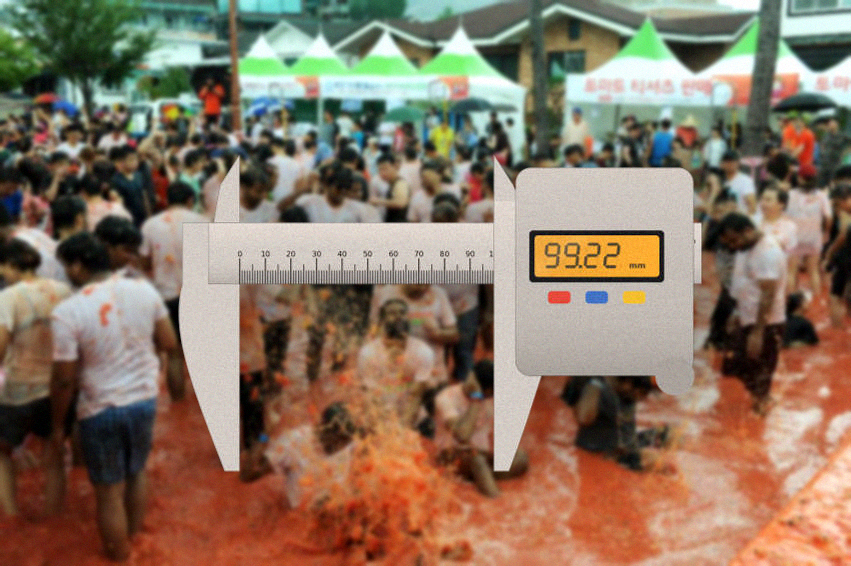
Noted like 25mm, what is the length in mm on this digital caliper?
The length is 99.22mm
